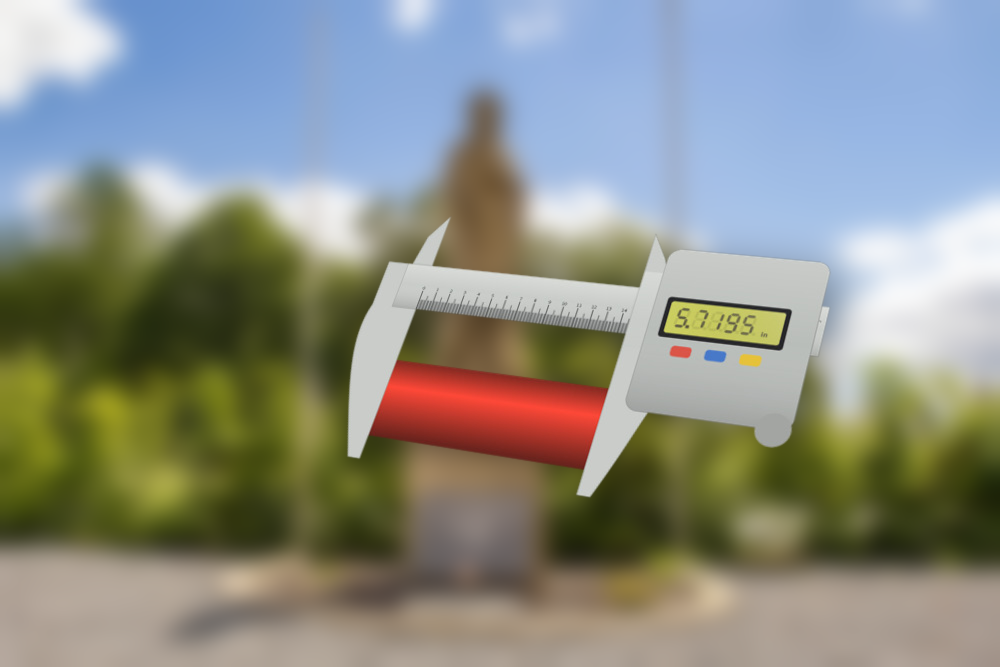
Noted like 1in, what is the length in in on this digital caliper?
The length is 5.7195in
